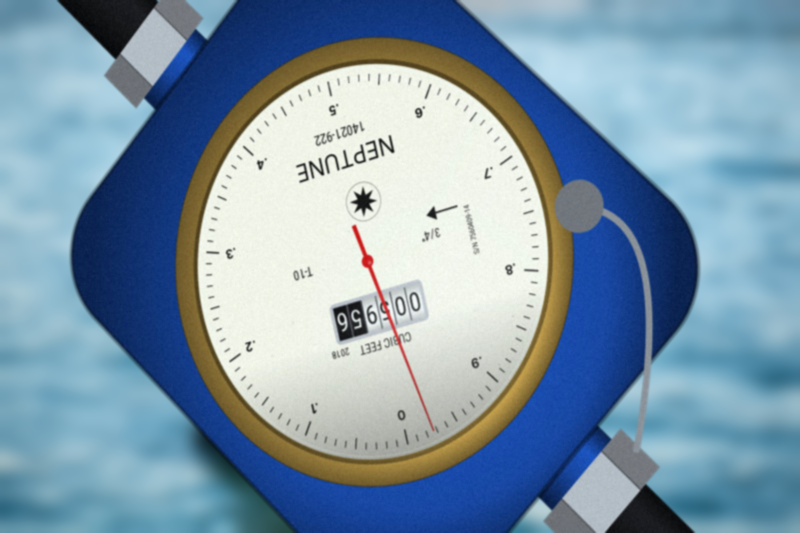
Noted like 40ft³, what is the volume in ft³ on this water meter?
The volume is 5955.97ft³
